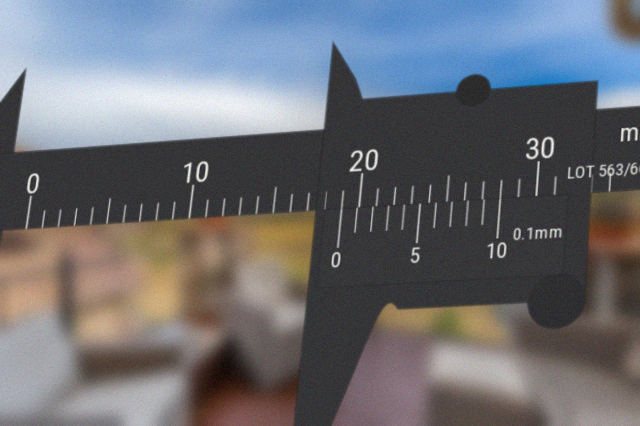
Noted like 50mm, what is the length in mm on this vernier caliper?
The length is 19.0mm
